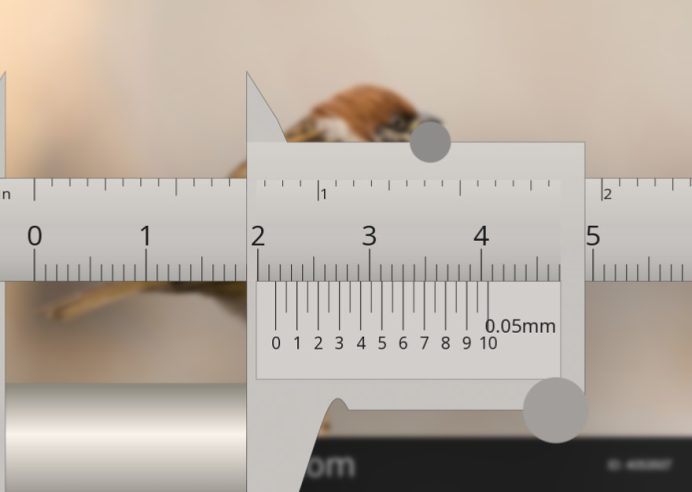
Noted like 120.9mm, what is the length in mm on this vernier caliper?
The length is 21.6mm
